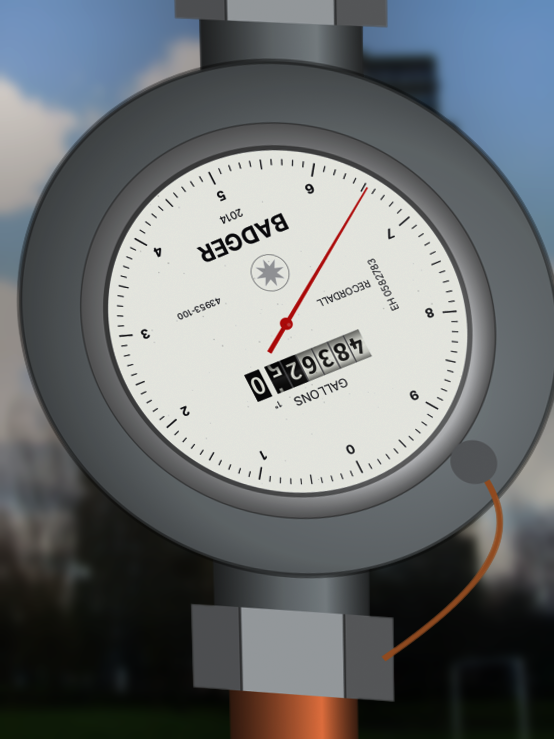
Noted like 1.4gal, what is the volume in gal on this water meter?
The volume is 4836246.5gal
